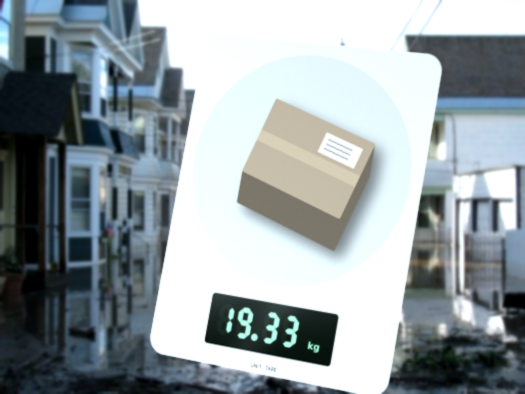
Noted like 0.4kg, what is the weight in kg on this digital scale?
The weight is 19.33kg
